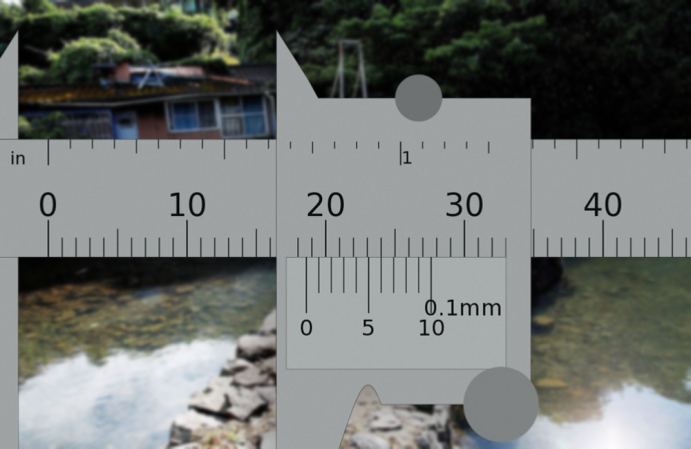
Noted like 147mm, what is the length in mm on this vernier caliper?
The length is 18.6mm
